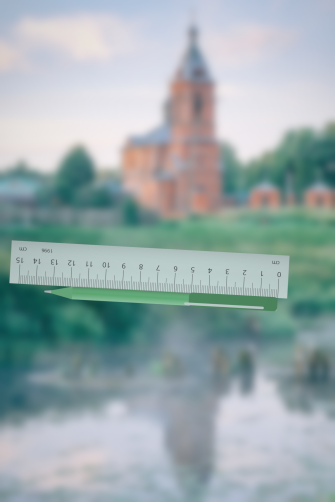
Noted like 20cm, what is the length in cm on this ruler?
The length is 13.5cm
